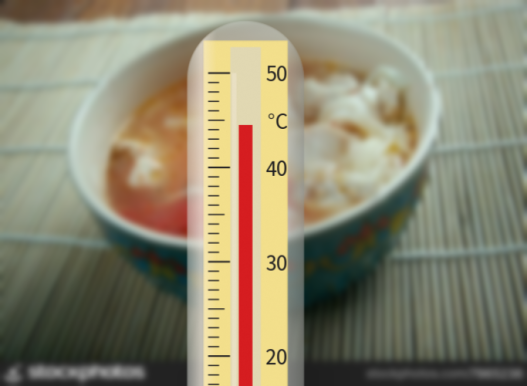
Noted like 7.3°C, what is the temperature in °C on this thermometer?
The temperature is 44.5°C
